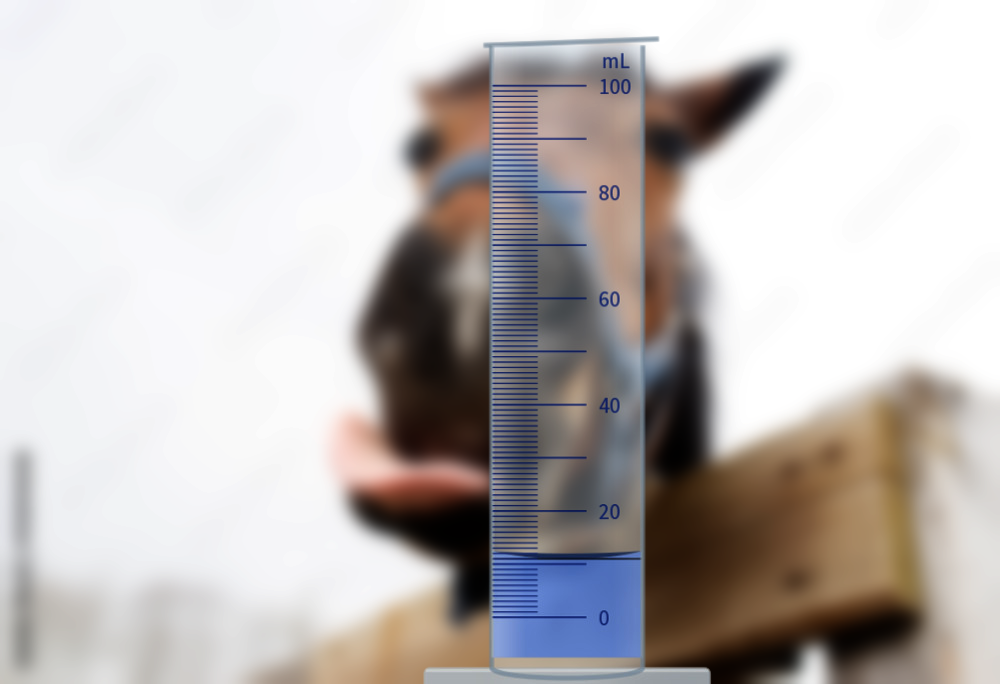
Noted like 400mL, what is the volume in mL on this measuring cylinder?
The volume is 11mL
